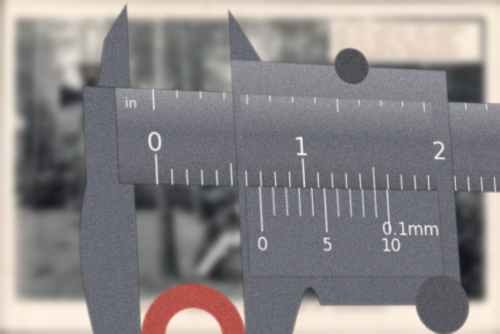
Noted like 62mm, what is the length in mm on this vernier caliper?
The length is 6.9mm
